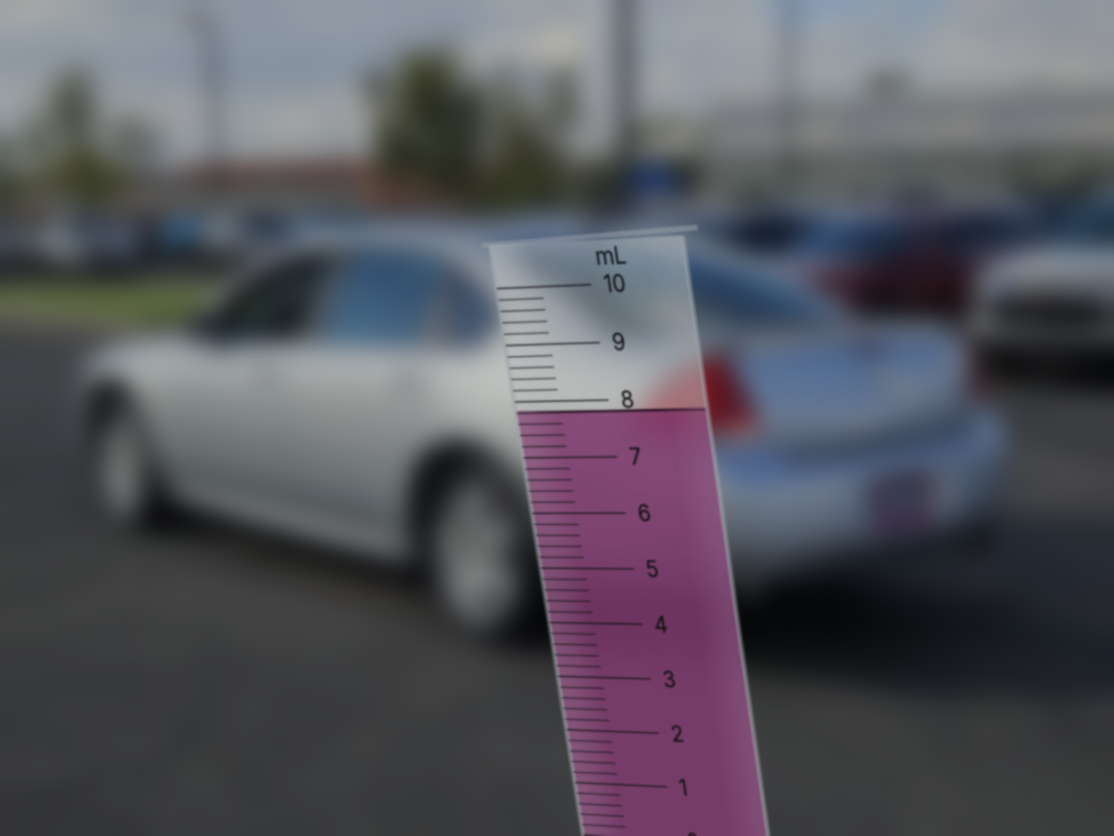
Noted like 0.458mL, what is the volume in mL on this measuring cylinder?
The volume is 7.8mL
